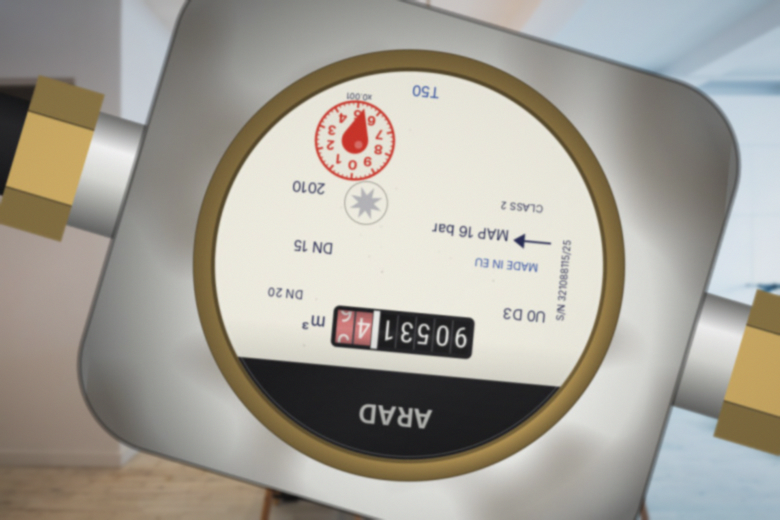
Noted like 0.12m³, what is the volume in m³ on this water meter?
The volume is 90531.455m³
